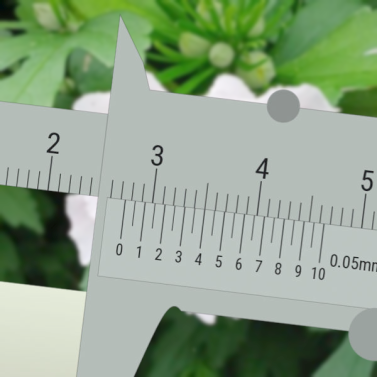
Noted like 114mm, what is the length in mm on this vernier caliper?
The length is 27.4mm
